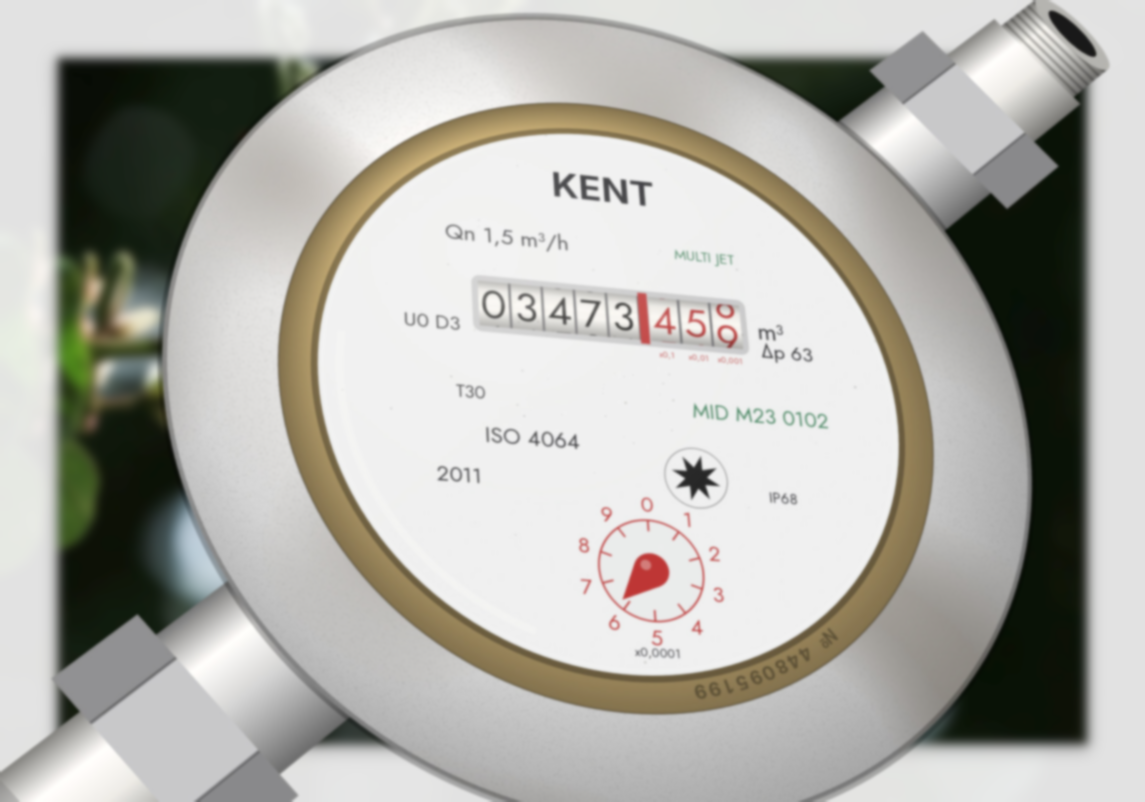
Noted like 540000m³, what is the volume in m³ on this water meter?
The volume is 3473.4586m³
